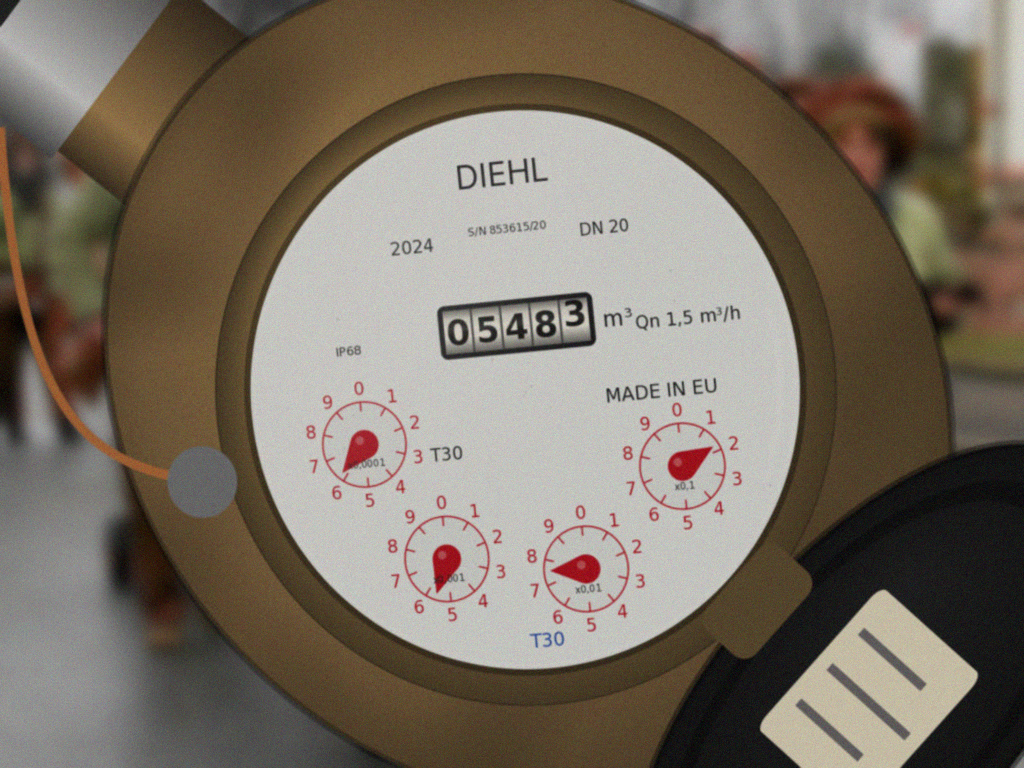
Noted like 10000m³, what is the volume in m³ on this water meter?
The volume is 5483.1756m³
